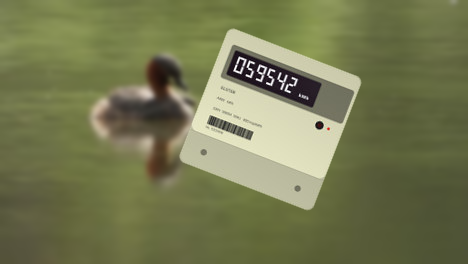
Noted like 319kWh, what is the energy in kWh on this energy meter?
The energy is 59542kWh
